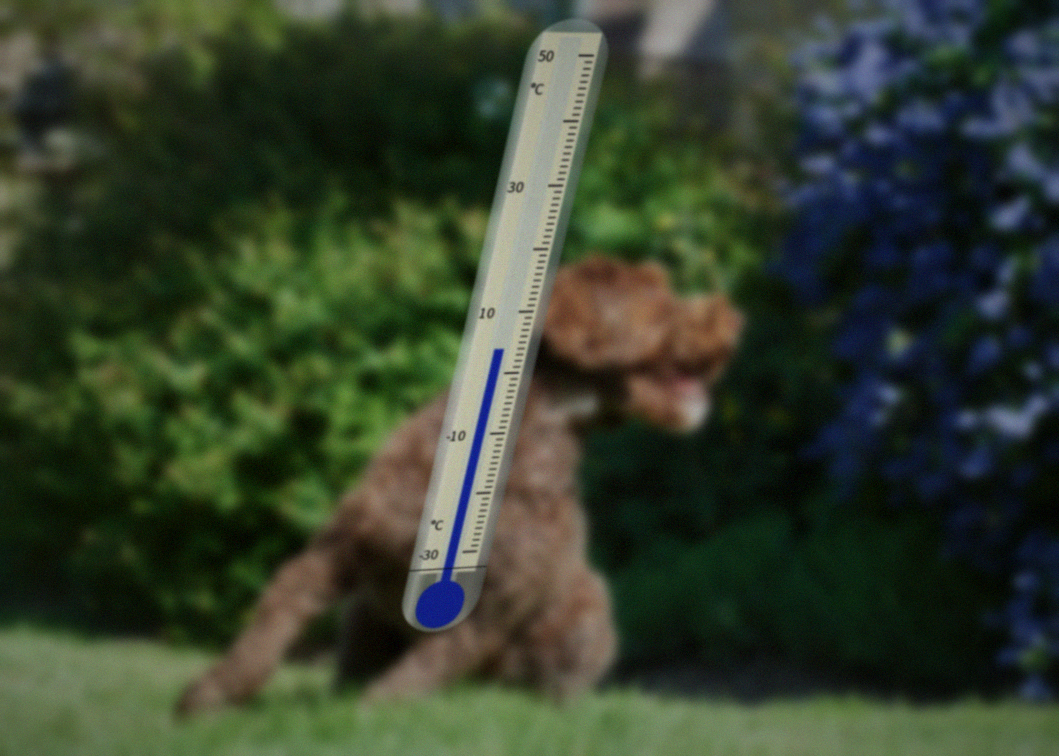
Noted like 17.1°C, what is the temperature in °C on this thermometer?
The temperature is 4°C
